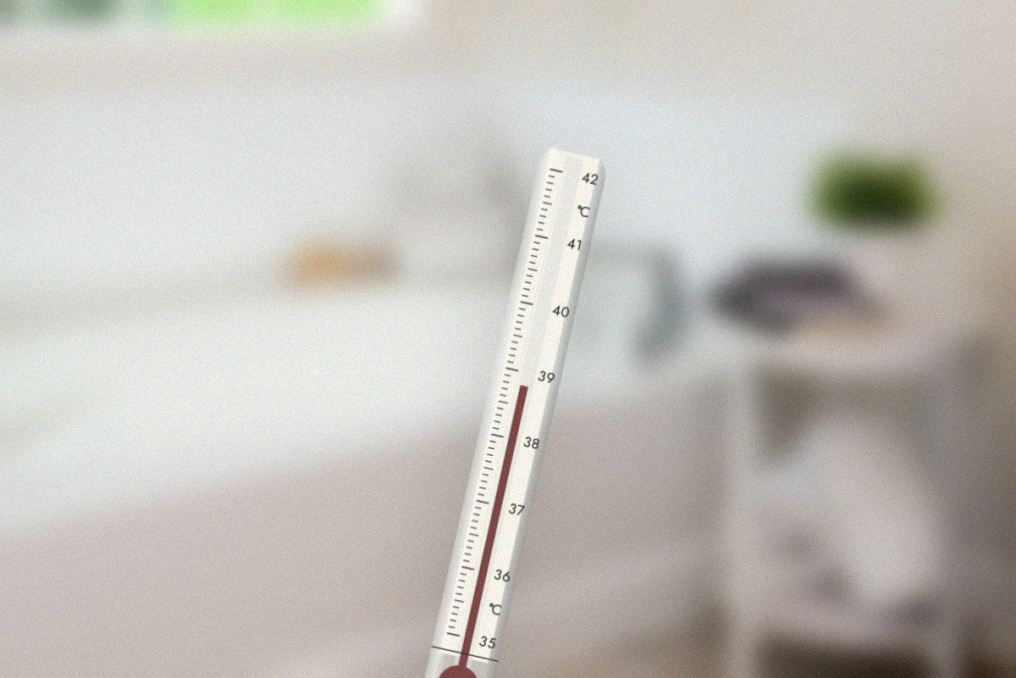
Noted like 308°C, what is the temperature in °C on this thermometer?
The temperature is 38.8°C
